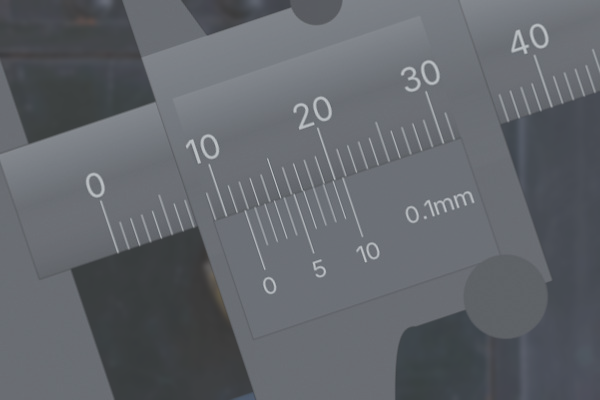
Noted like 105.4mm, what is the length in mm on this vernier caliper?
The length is 11.7mm
